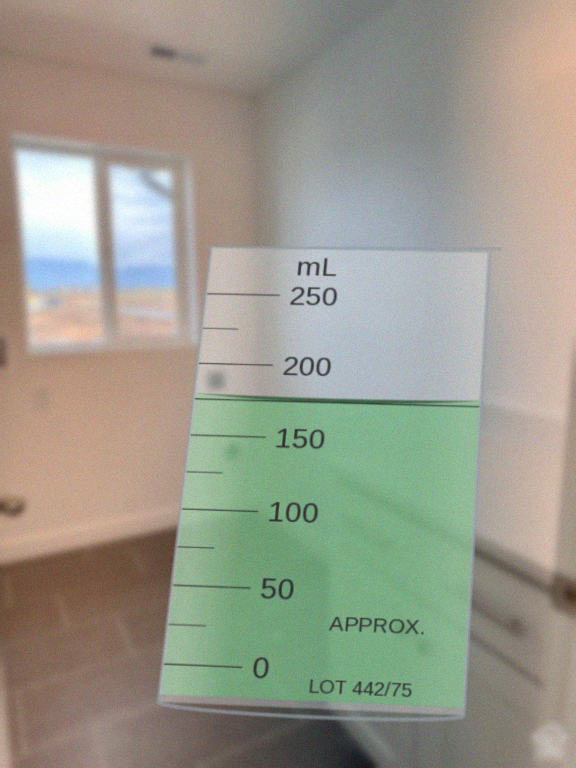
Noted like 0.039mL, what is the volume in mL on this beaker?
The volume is 175mL
